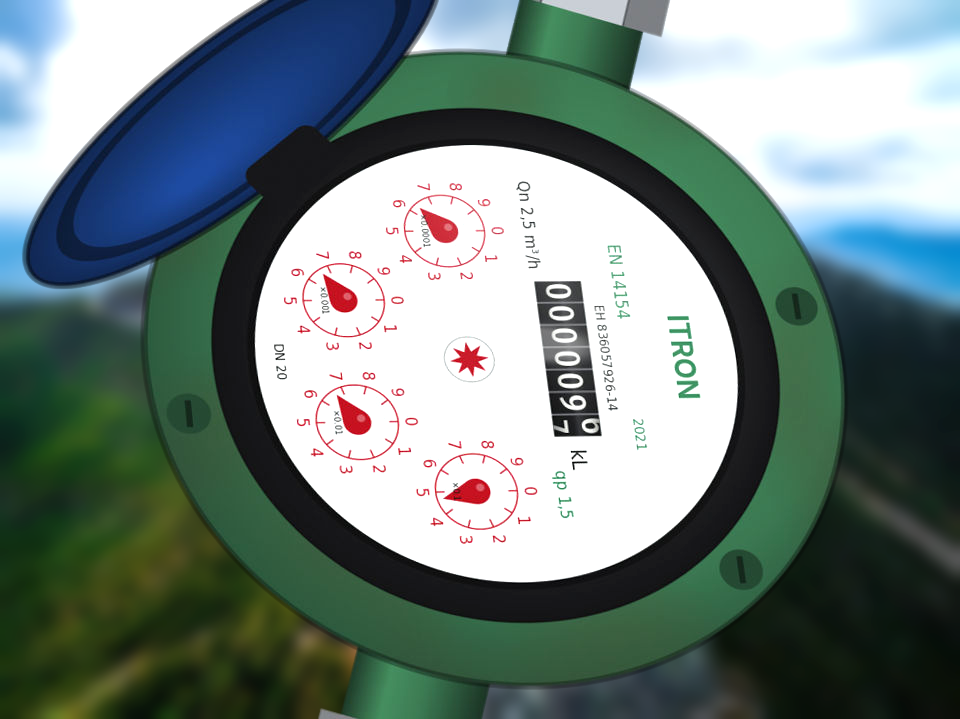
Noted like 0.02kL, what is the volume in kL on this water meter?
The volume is 96.4666kL
